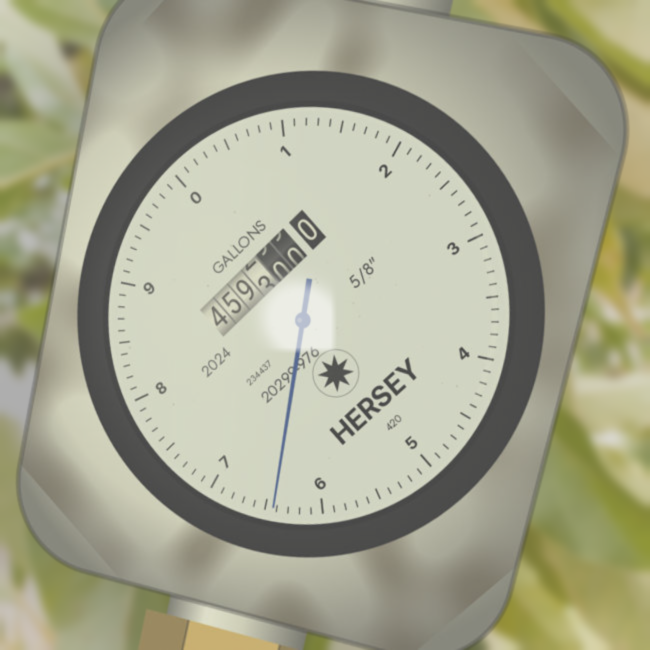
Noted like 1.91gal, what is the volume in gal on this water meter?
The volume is 4592996.4gal
